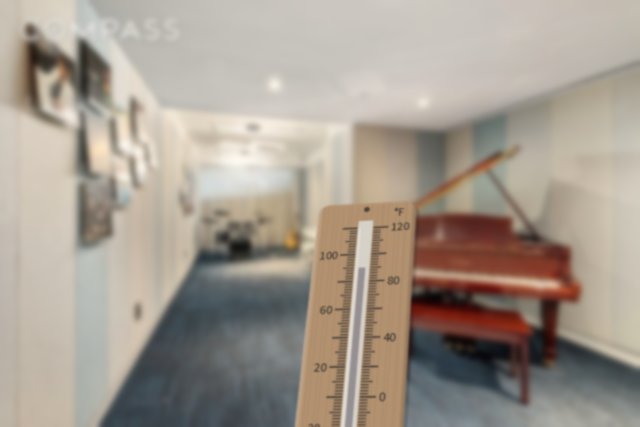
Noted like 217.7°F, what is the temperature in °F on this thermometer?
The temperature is 90°F
